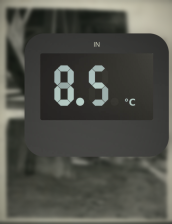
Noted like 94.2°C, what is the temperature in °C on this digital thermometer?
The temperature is 8.5°C
